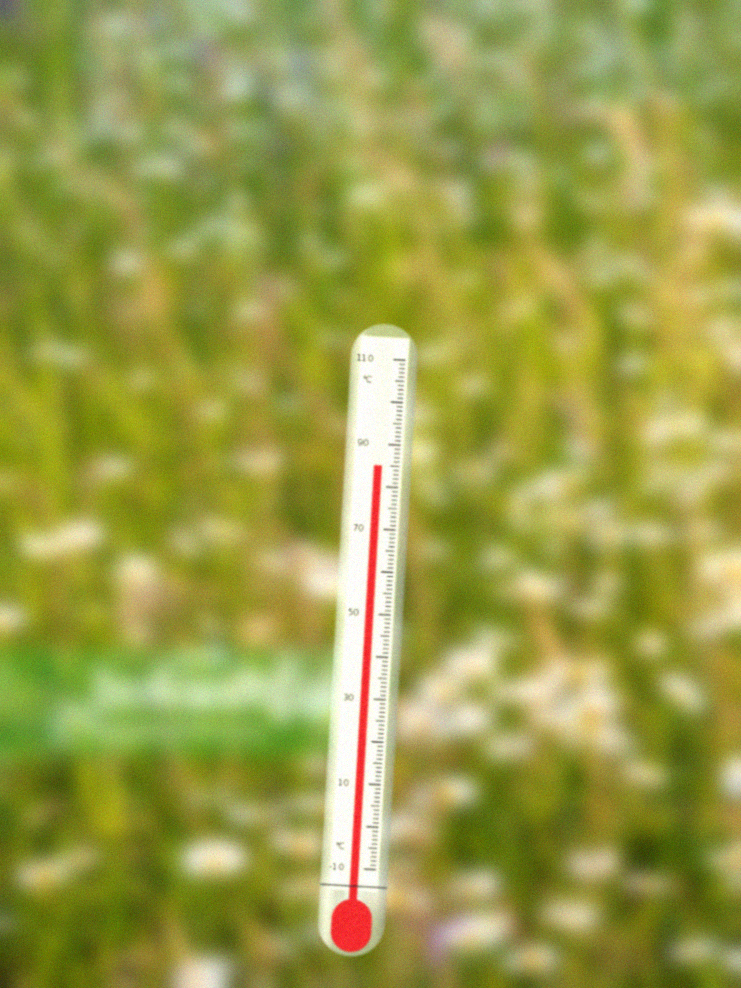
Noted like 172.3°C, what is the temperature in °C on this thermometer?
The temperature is 85°C
